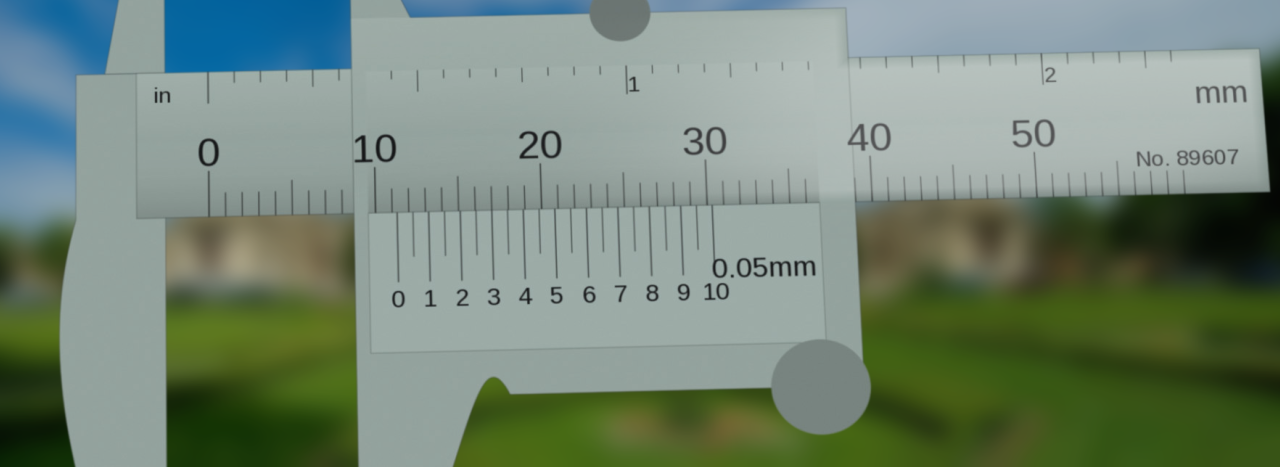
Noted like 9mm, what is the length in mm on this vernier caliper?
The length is 11.3mm
